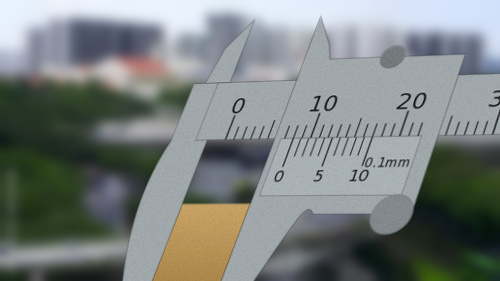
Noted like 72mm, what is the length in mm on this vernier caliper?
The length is 8.0mm
